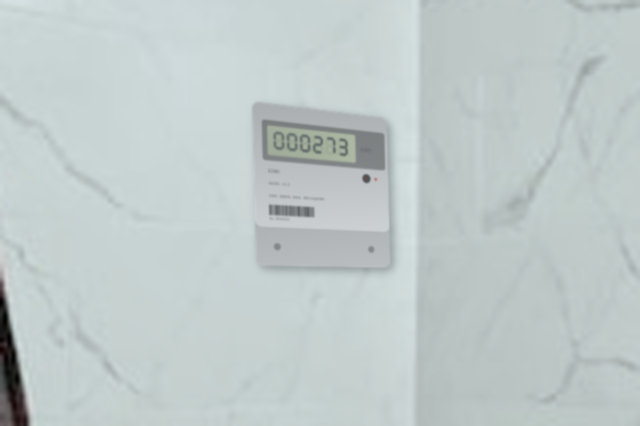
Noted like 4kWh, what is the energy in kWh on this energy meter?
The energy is 273kWh
